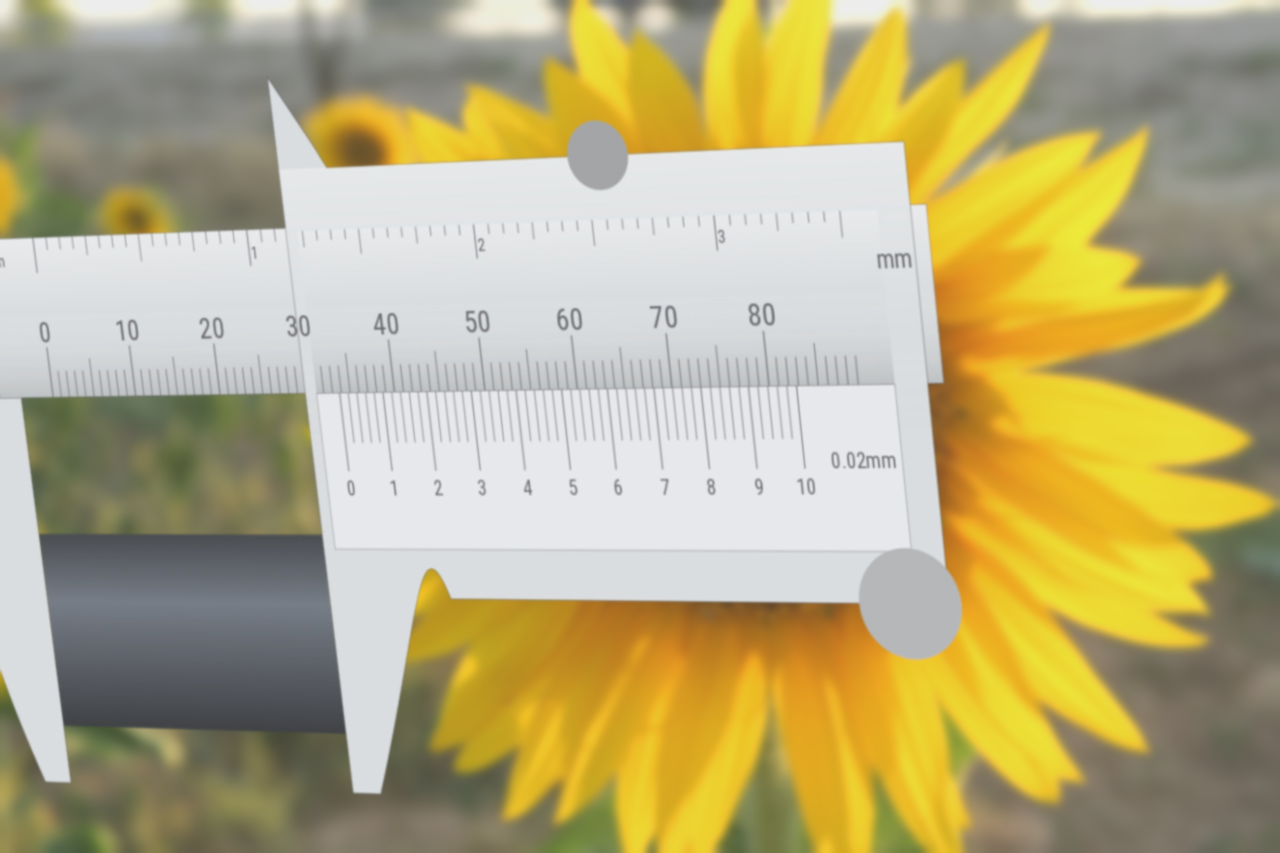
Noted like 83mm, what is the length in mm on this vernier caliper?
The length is 33.8mm
